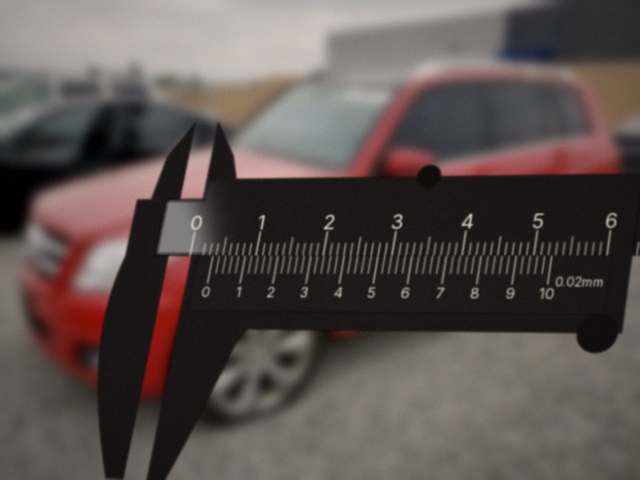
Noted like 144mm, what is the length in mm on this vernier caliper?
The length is 3.5mm
